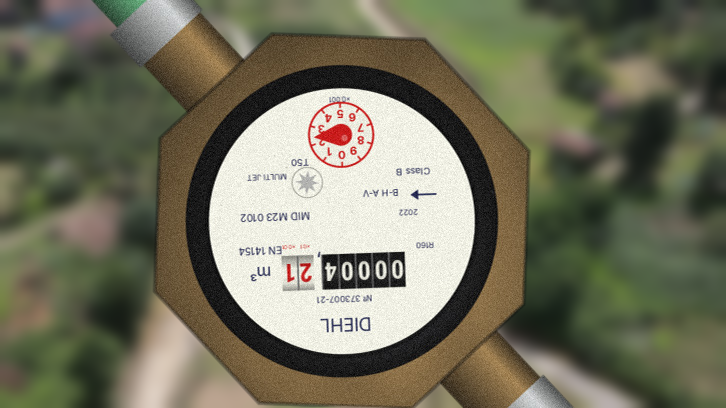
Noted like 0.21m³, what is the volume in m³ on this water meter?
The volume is 4.212m³
